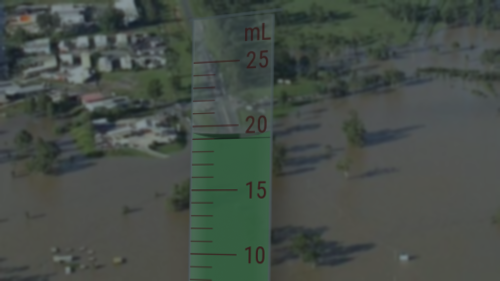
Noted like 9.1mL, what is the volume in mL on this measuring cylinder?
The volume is 19mL
